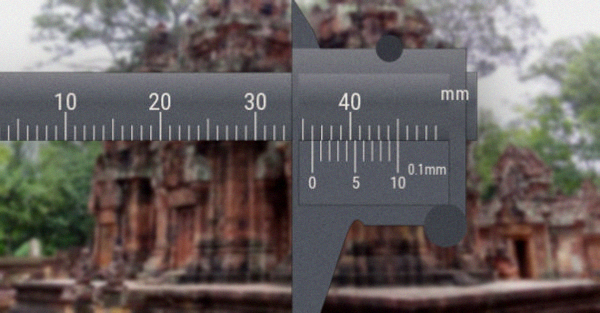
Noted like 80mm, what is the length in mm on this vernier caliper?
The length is 36.0mm
